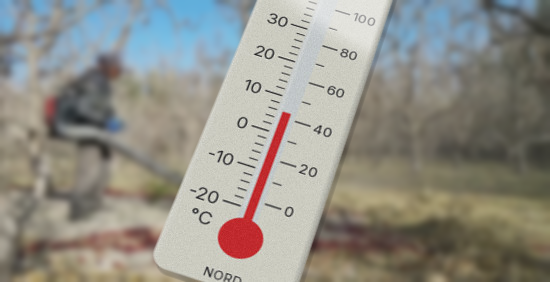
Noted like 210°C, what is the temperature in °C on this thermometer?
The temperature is 6°C
